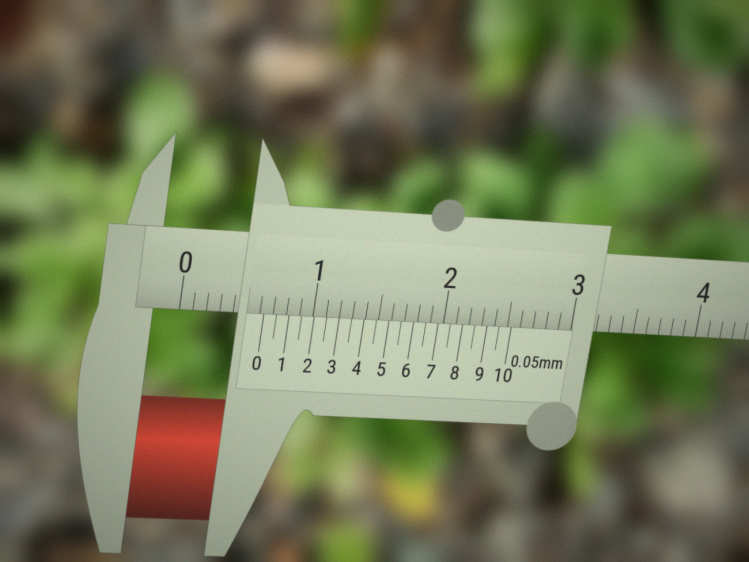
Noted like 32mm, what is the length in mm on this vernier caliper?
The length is 6.3mm
